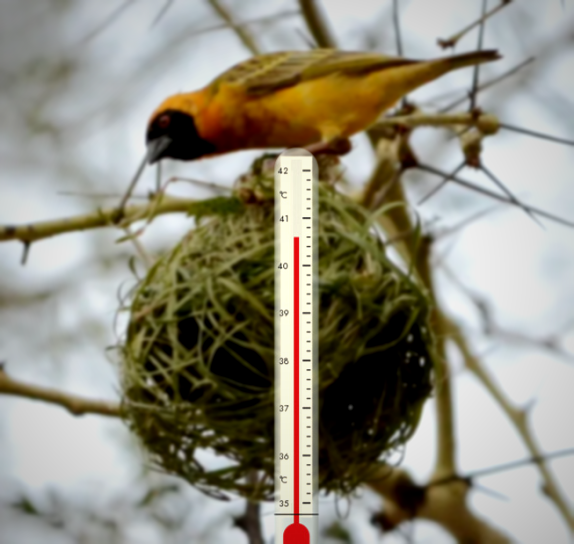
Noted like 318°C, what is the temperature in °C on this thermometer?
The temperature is 40.6°C
